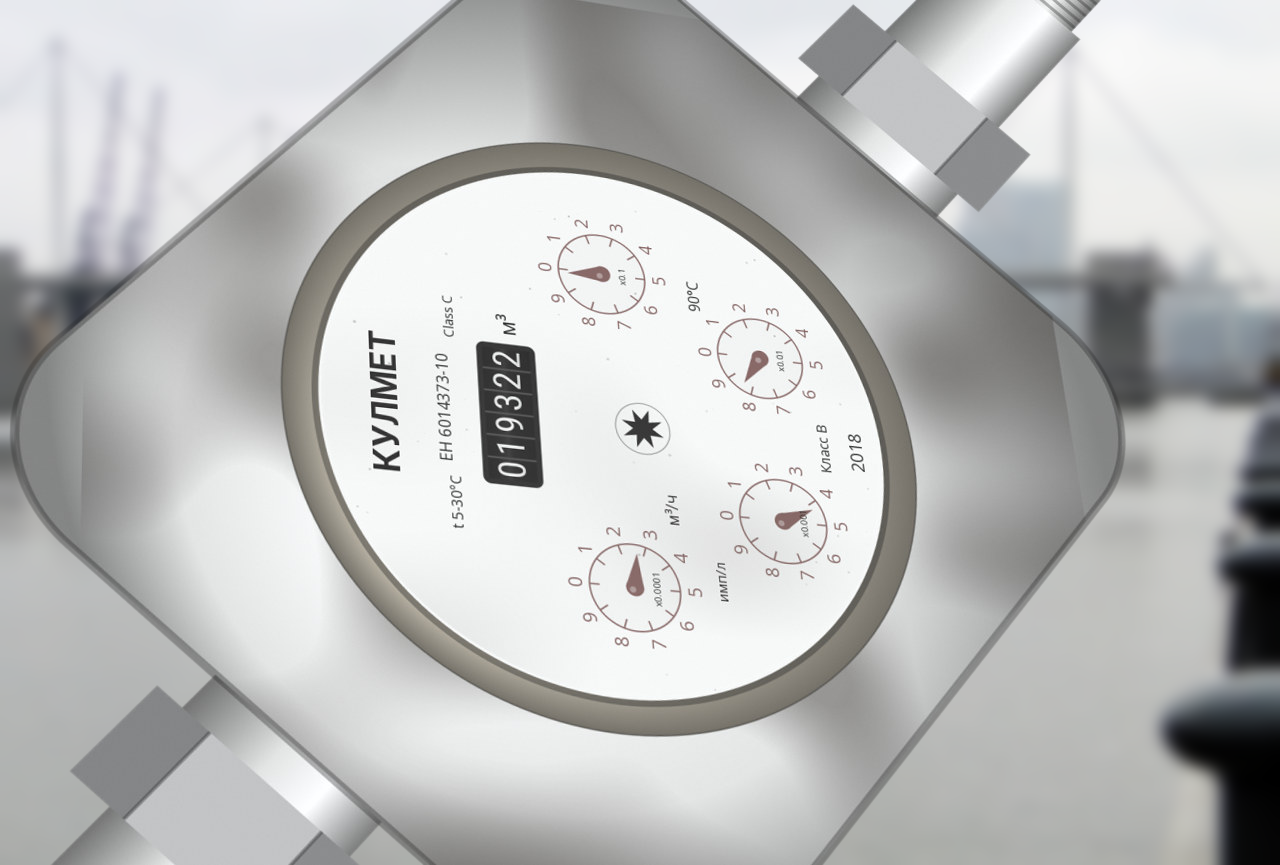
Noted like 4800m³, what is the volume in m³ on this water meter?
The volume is 19321.9842m³
